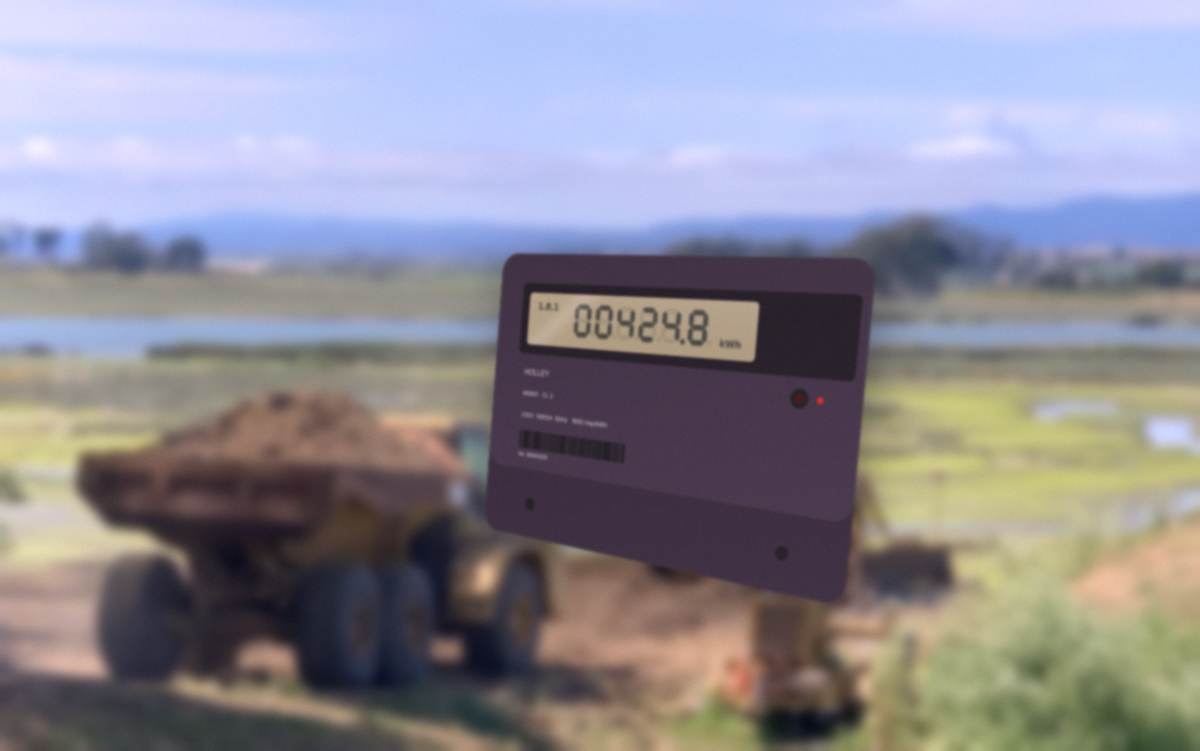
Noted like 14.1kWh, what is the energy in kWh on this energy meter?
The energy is 424.8kWh
